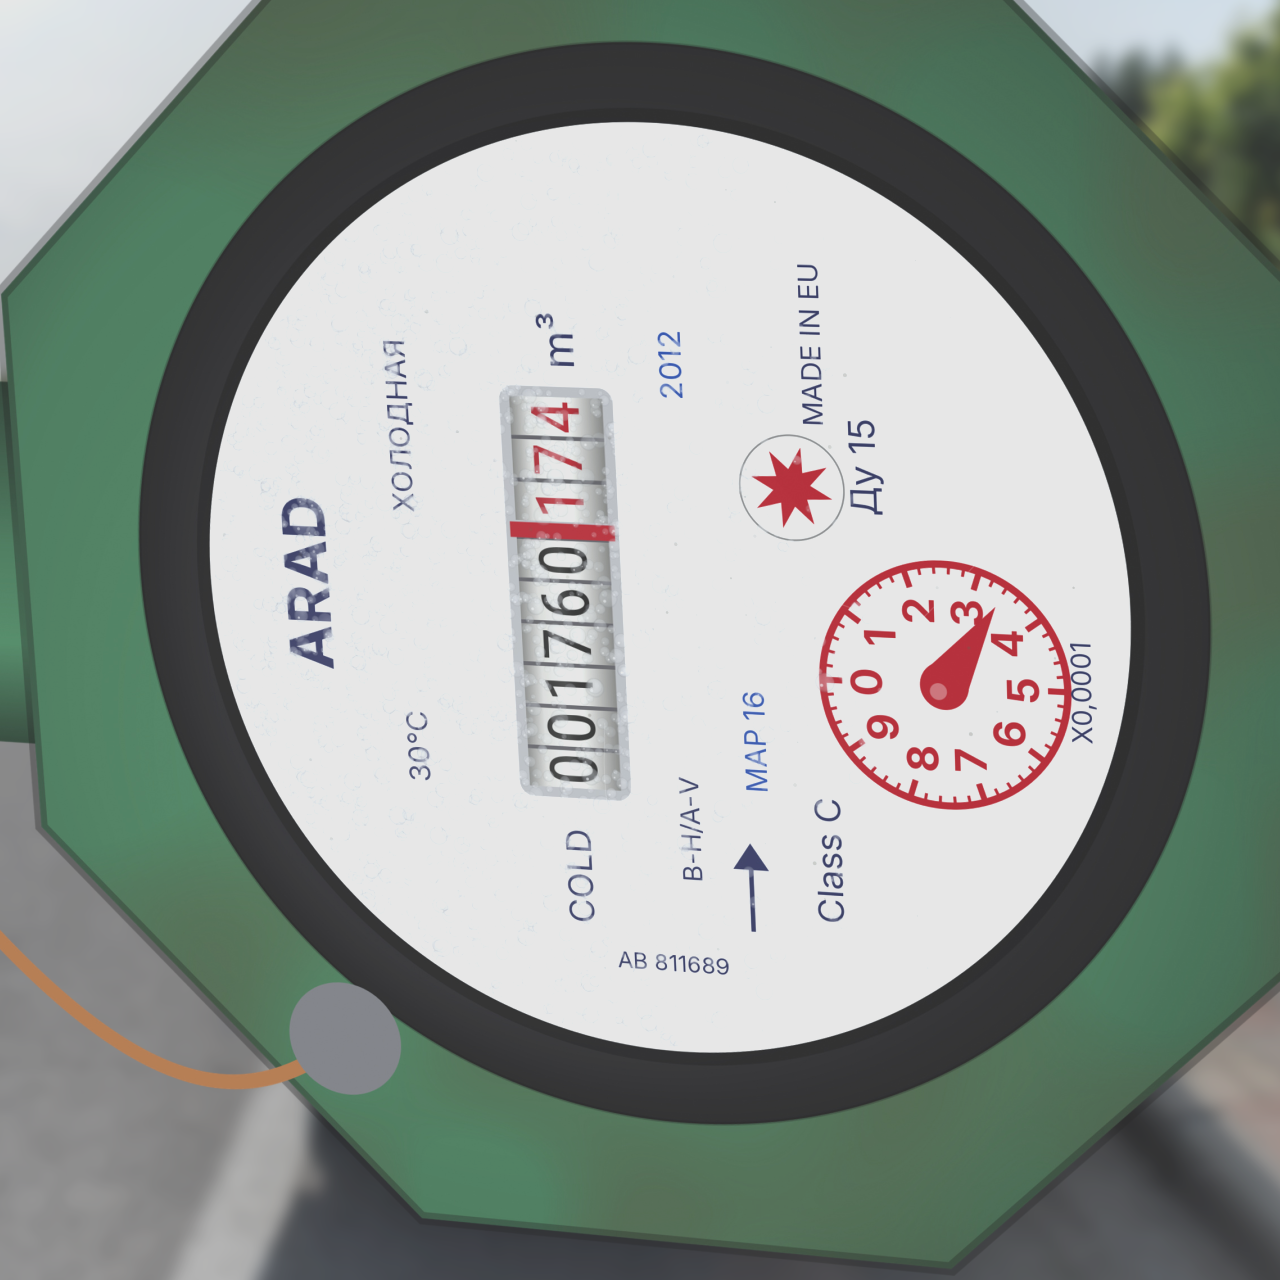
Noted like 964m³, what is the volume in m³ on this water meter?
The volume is 1760.1743m³
